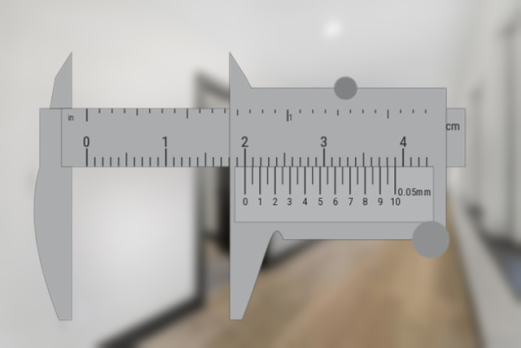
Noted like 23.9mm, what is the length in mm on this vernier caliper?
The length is 20.0mm
